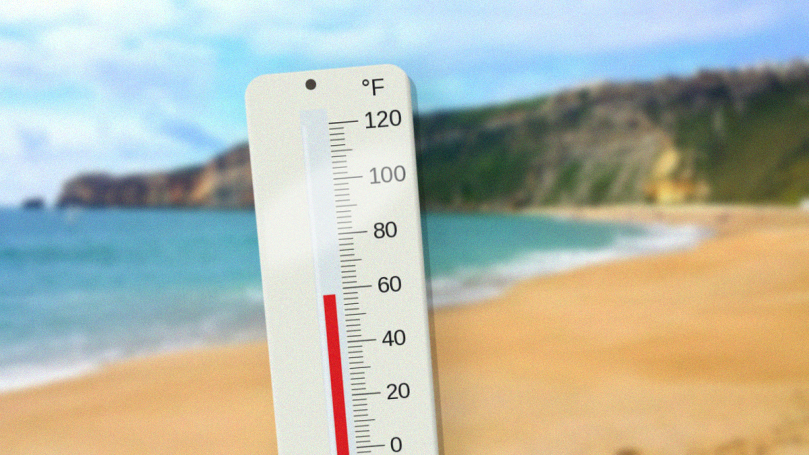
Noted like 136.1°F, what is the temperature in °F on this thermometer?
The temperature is 58°F
